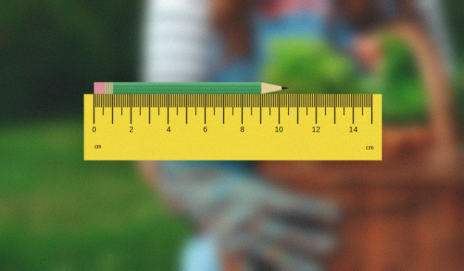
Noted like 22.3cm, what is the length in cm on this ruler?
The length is 10.5cm
